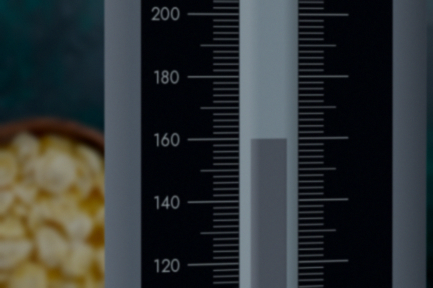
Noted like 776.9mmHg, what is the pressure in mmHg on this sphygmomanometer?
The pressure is 160mmHg
